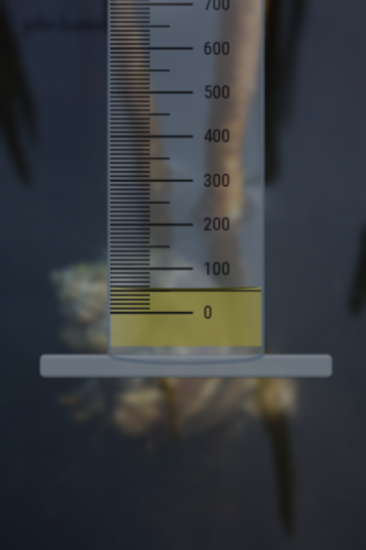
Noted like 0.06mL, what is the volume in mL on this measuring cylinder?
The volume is 50mL
